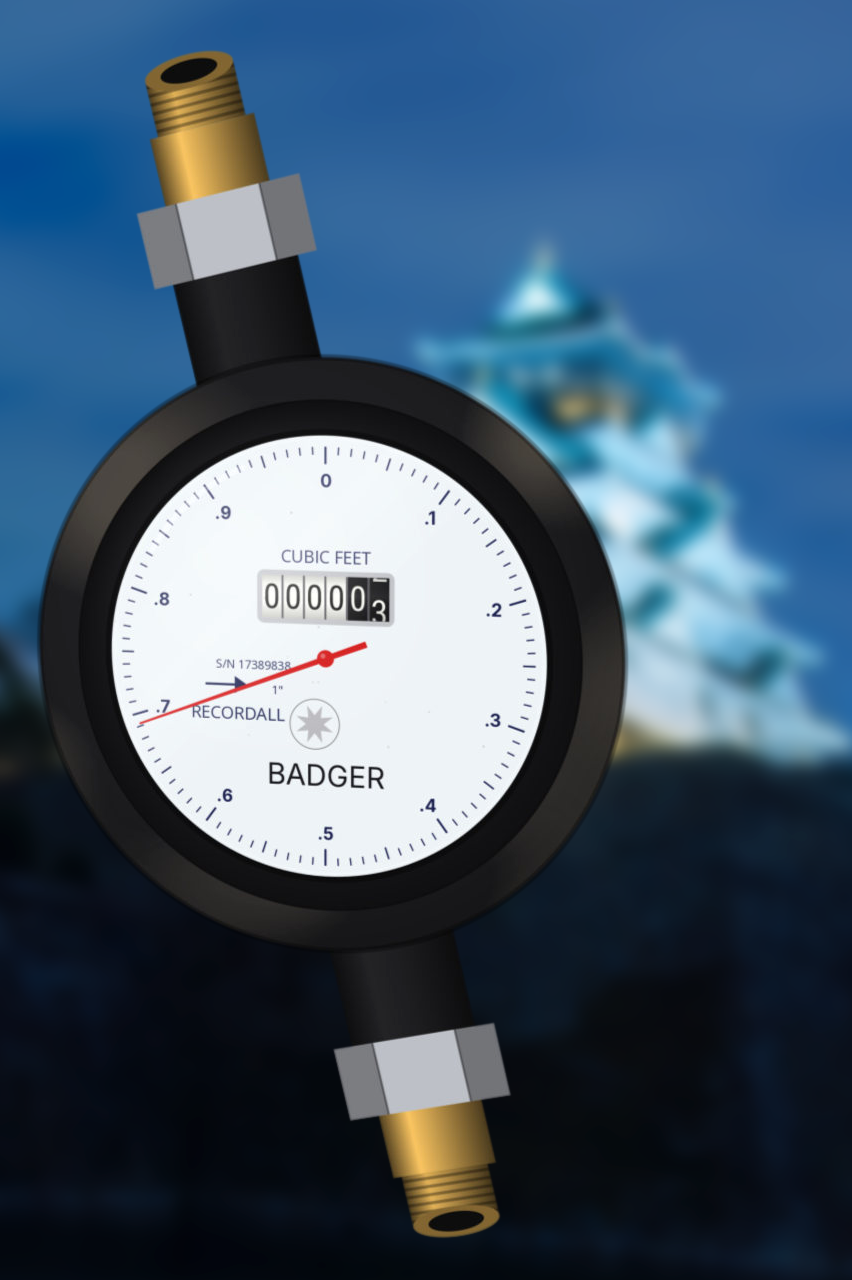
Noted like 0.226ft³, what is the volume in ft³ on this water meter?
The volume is 2.69ft³
